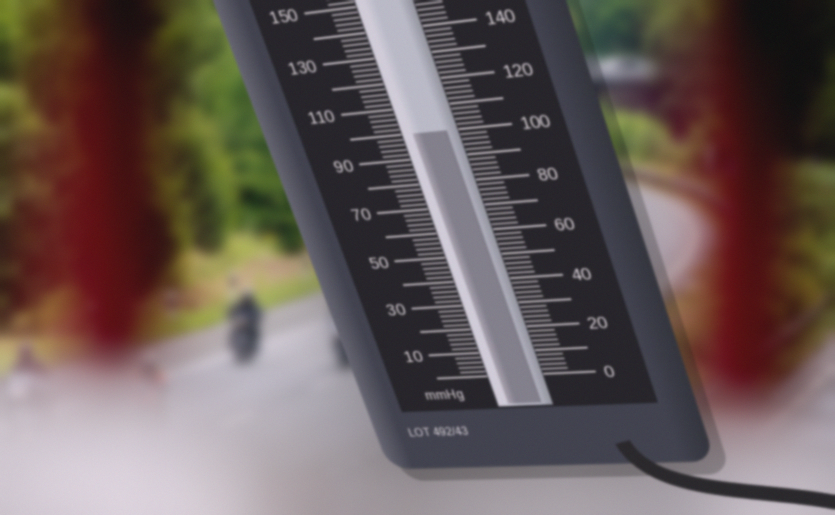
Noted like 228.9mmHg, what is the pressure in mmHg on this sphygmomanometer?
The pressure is 100mmHg
